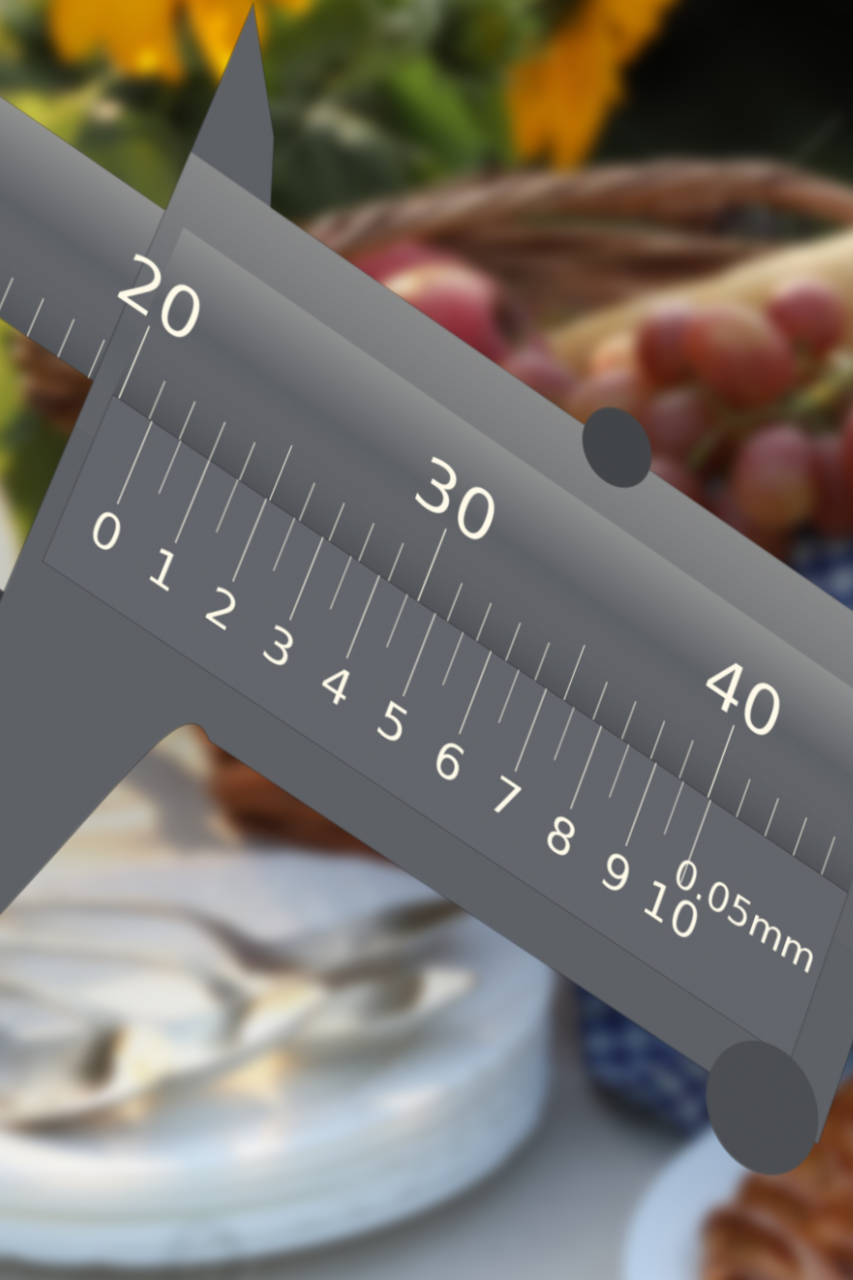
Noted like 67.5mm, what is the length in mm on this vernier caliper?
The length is 21.10mm
